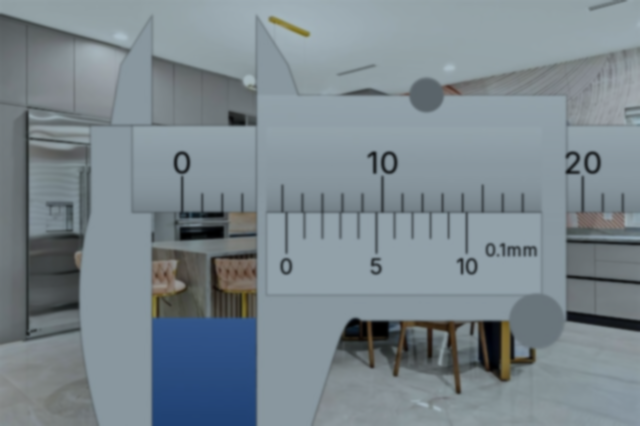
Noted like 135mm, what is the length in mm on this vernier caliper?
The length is 5.2mm
